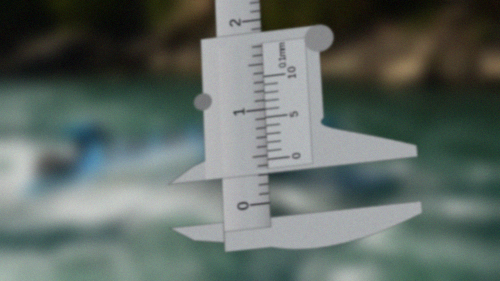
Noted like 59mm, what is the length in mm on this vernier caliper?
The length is 4.6mm
